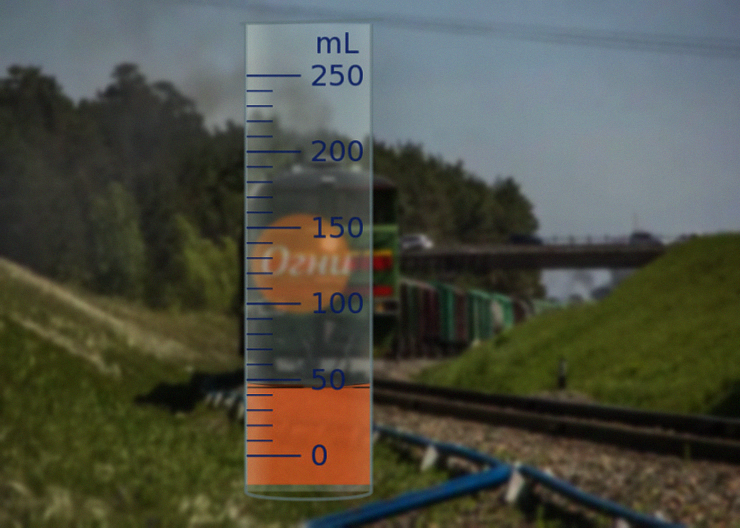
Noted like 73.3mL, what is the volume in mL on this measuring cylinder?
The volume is 45mL
